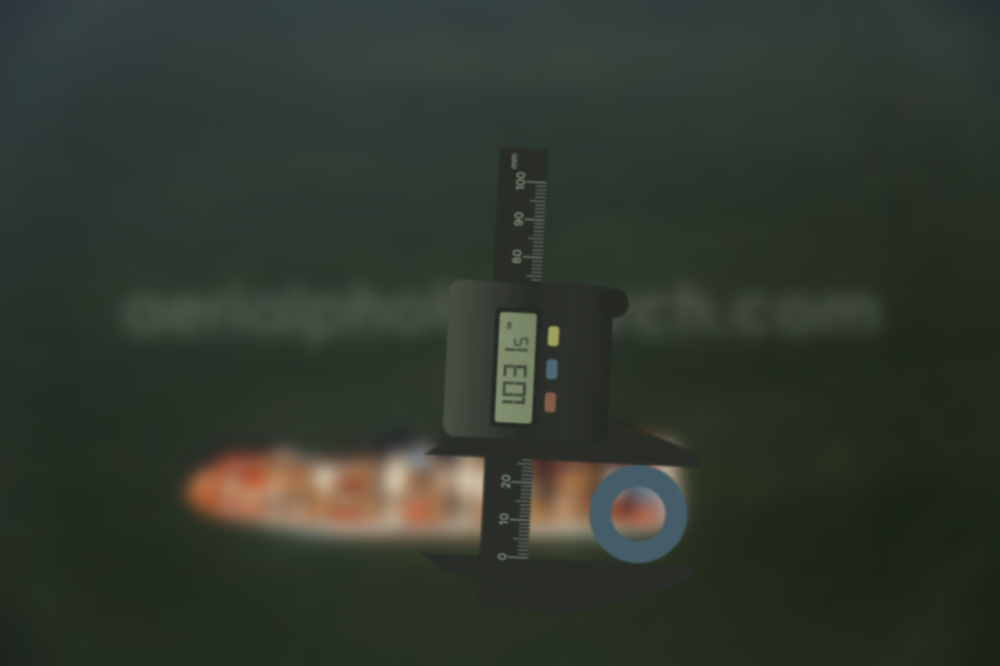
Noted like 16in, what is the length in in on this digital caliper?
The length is 1.0315in
